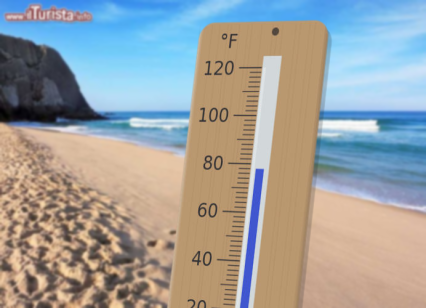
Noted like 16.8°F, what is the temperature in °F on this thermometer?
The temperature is 78°F
